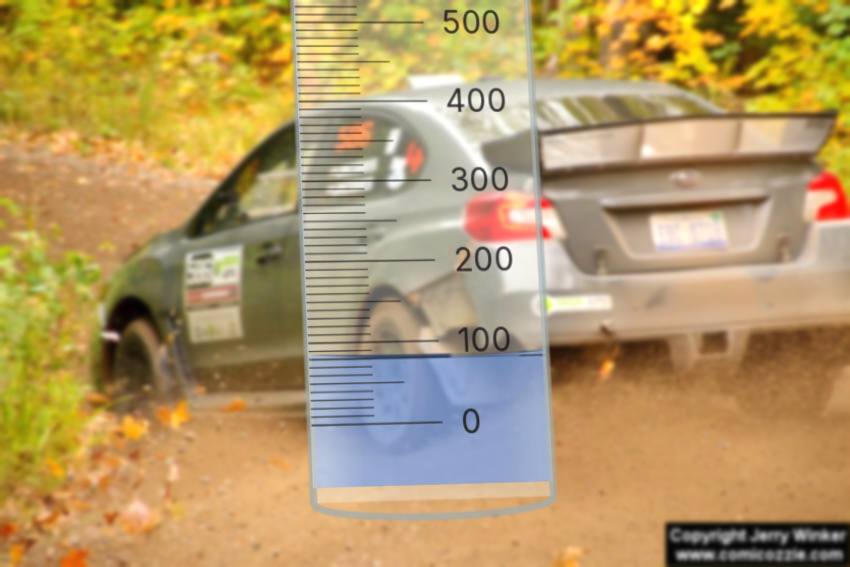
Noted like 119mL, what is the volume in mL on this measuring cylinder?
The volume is 80mL
